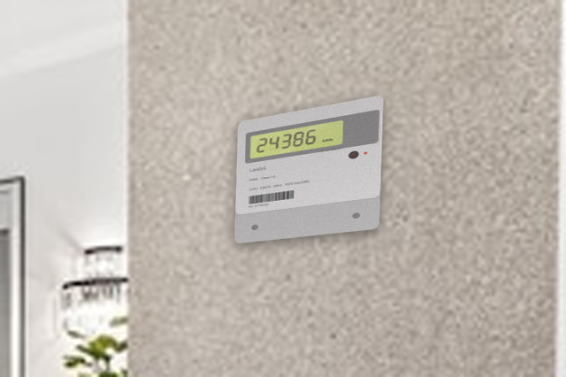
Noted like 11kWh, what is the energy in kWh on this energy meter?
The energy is 24386kWh
